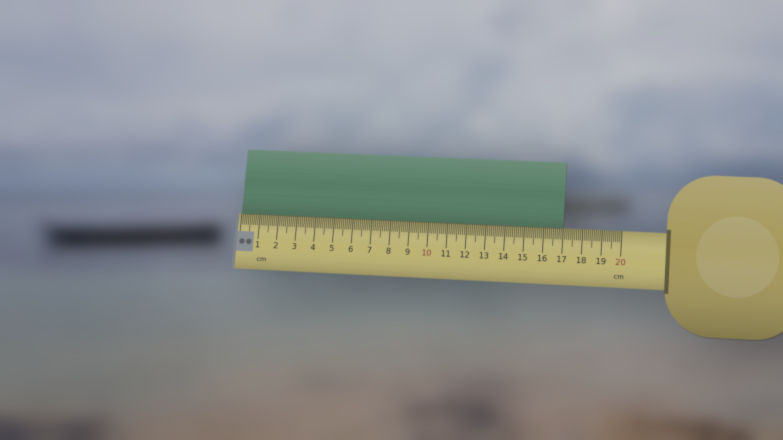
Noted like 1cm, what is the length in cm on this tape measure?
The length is 17cm
